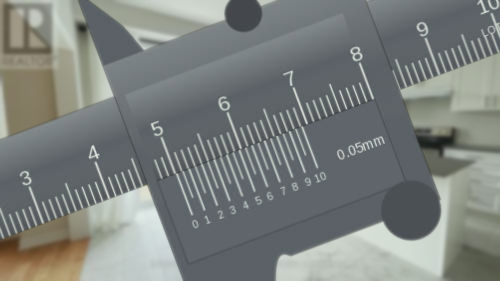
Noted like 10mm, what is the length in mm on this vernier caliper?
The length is 50.2mm
